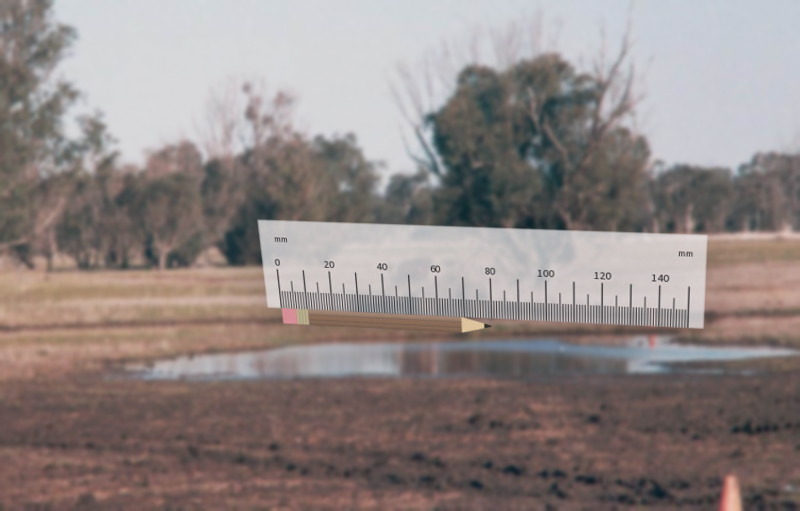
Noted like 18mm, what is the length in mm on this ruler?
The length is 80mm
